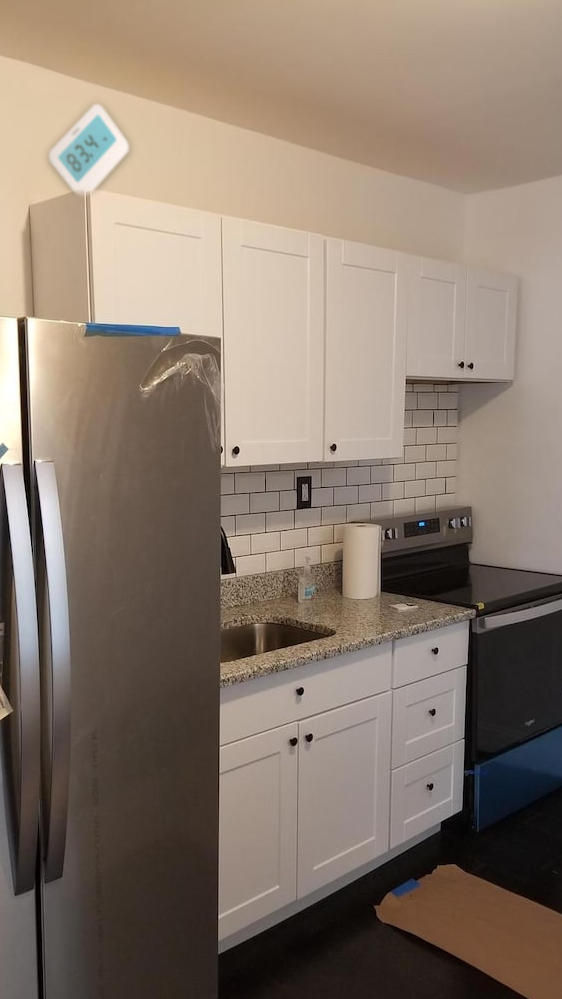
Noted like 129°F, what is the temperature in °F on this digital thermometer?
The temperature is 83.4°F
